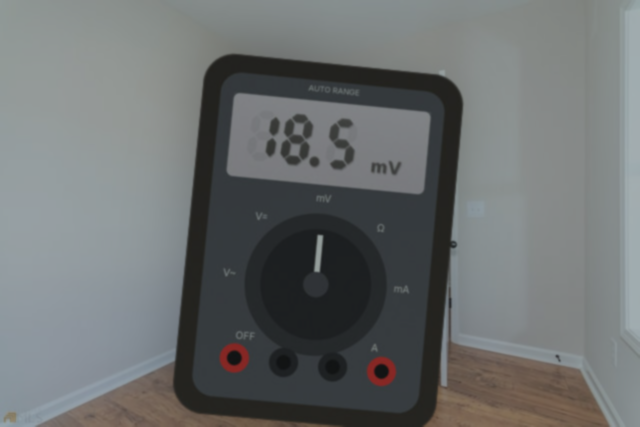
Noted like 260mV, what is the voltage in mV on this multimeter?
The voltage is 18.5mV
